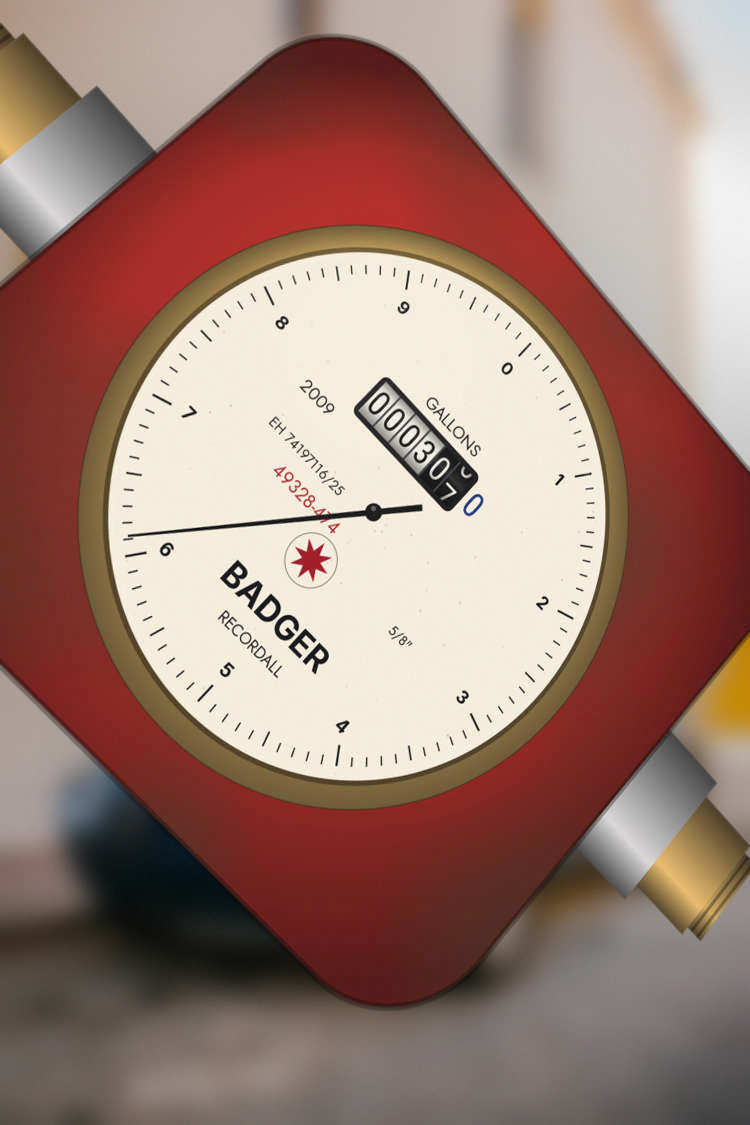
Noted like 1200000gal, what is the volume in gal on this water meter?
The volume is 3066.1gal
